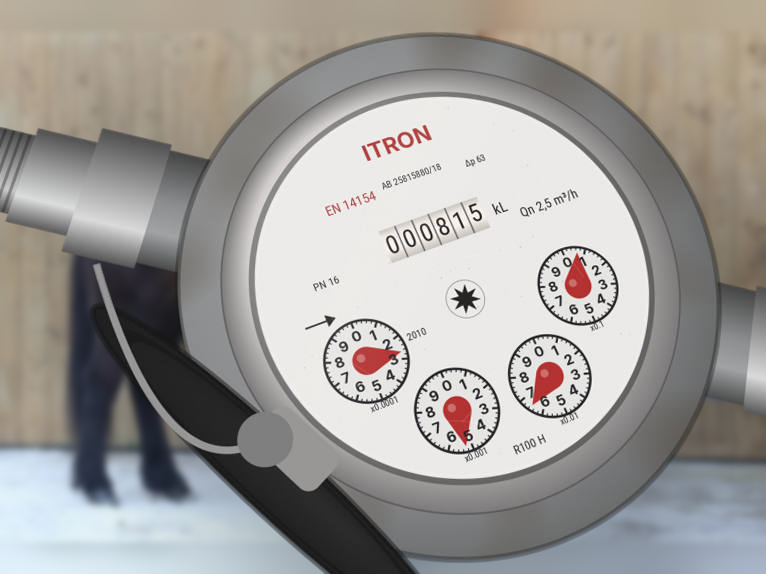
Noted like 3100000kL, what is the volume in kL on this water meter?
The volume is 815.0652kL
